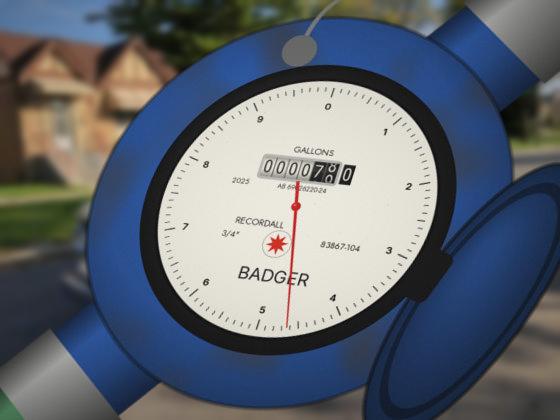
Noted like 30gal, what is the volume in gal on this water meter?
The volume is 784.6gal
